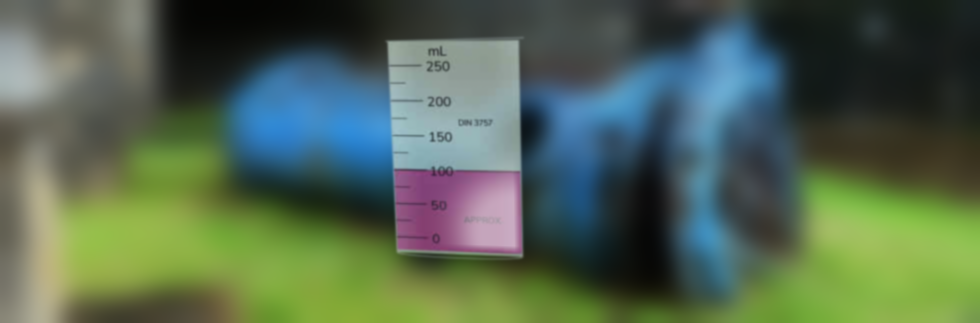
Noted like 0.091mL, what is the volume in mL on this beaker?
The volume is 100mL
